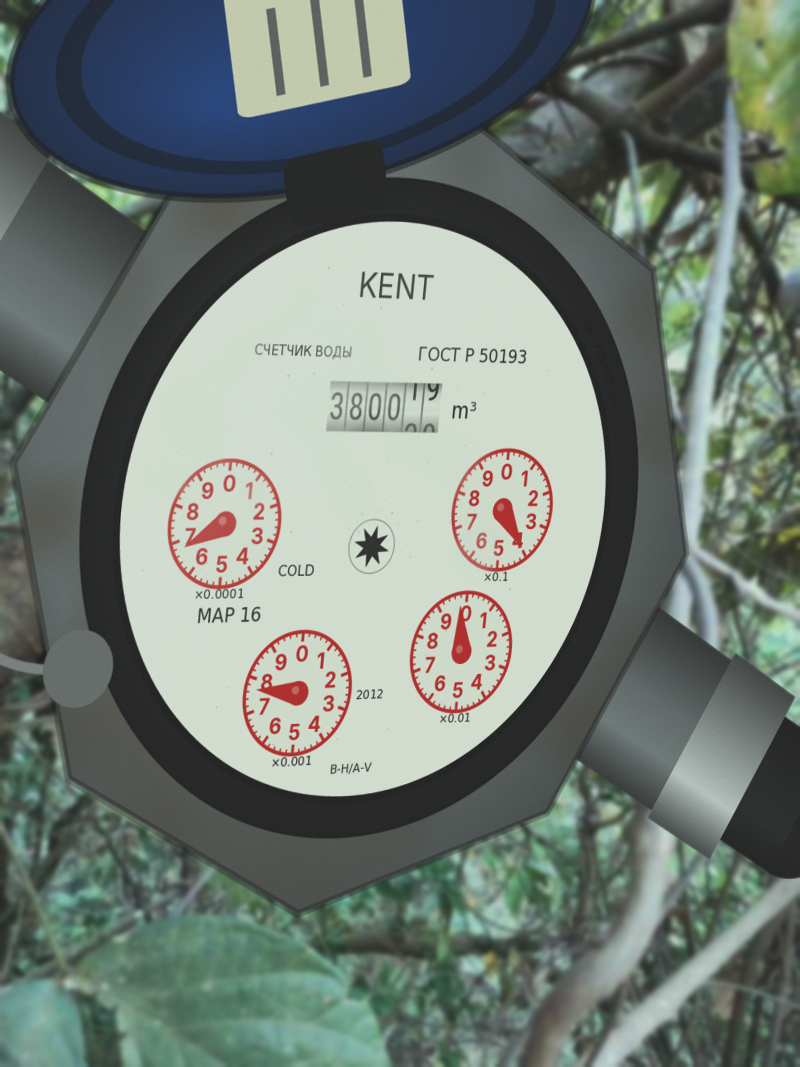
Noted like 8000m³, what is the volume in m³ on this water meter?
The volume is 380019.3976m³
